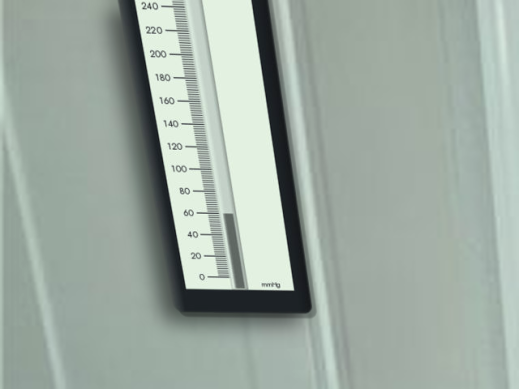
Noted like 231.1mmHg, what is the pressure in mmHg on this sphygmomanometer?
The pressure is 60mmHg
